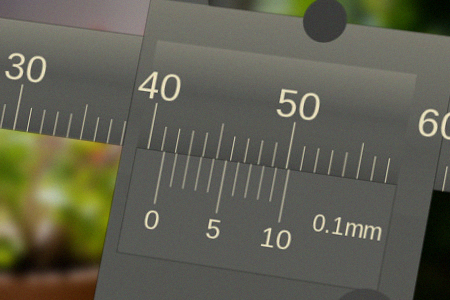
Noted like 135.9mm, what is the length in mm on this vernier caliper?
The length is 41.2mm
